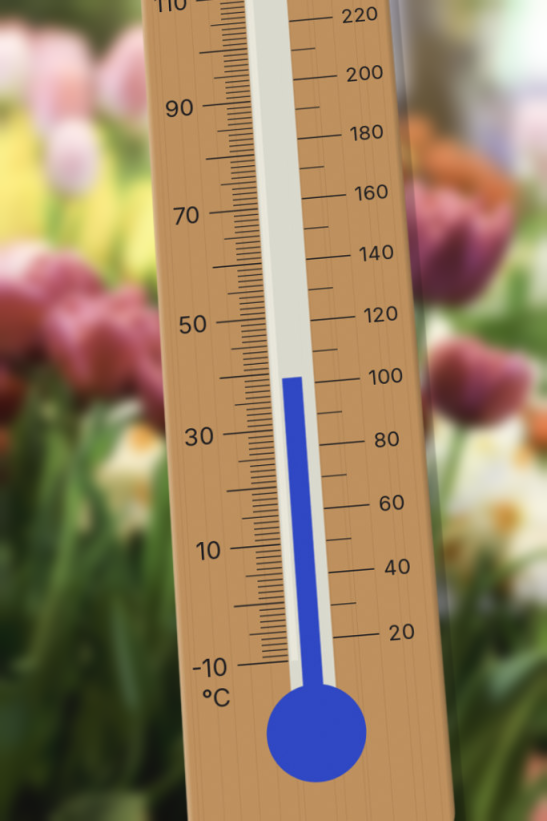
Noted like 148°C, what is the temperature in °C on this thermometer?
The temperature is 39°C
